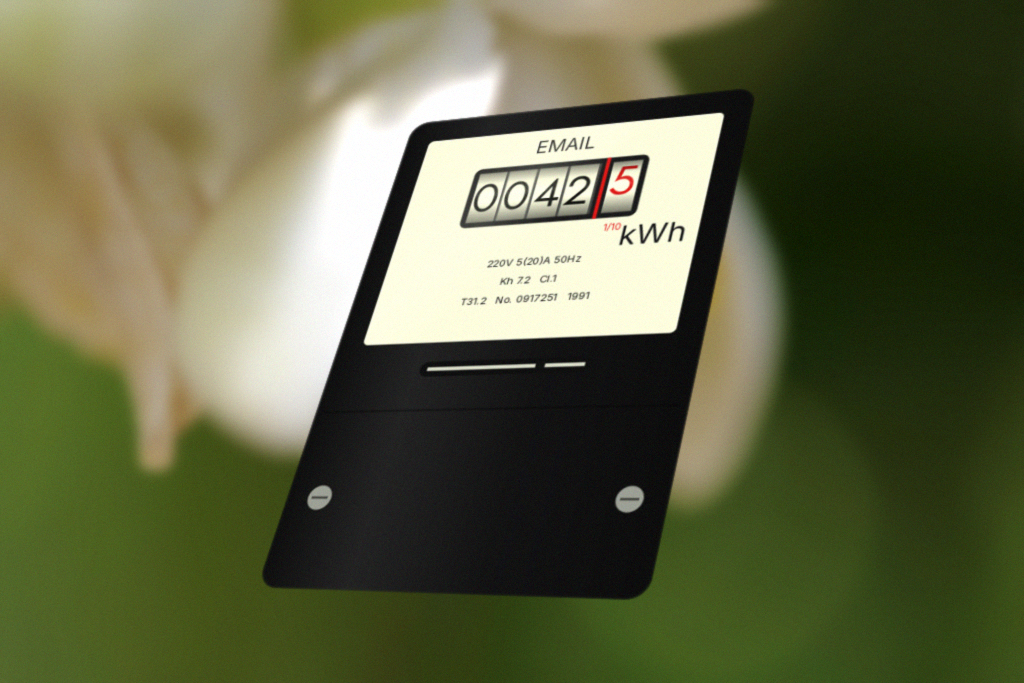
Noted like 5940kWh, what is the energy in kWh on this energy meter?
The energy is 42.5kWh
